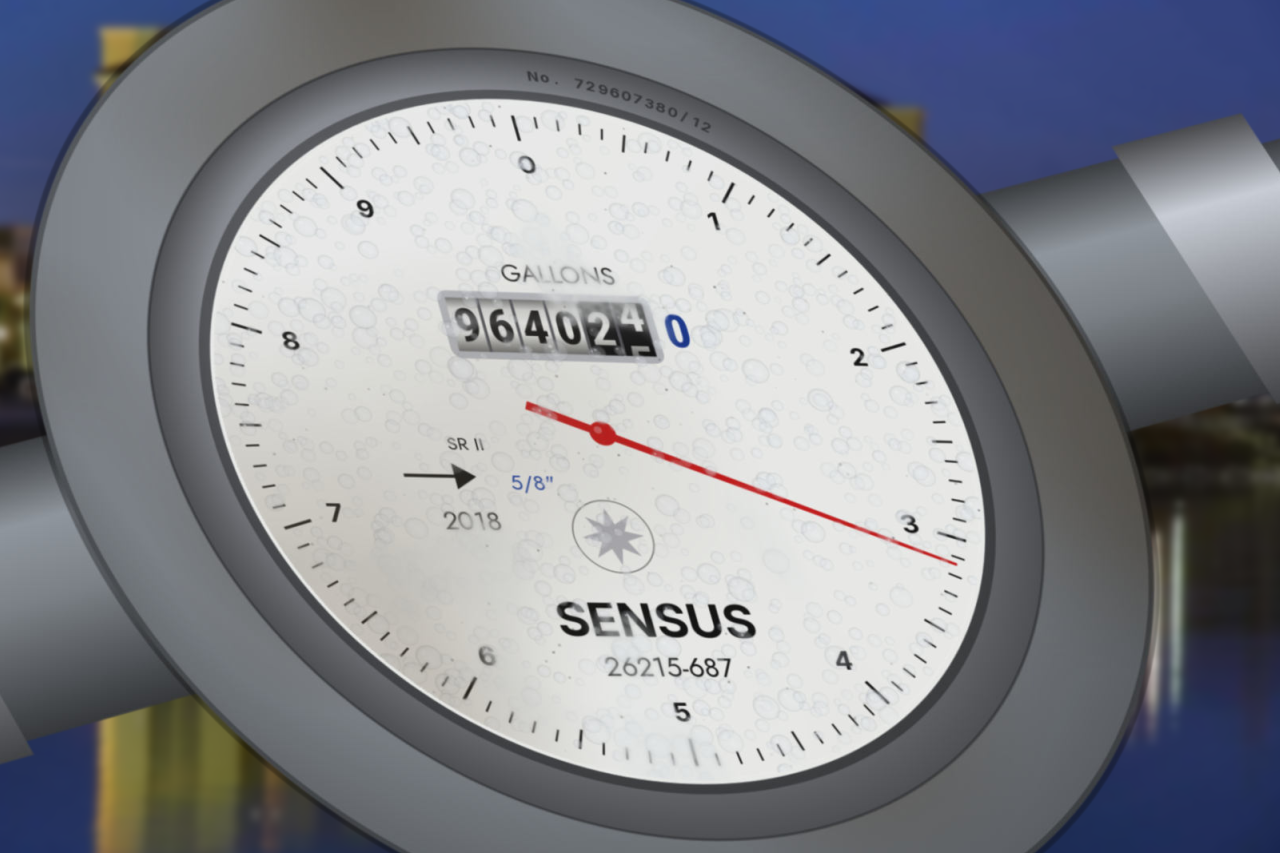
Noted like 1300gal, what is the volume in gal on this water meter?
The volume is 9640243.1gal
